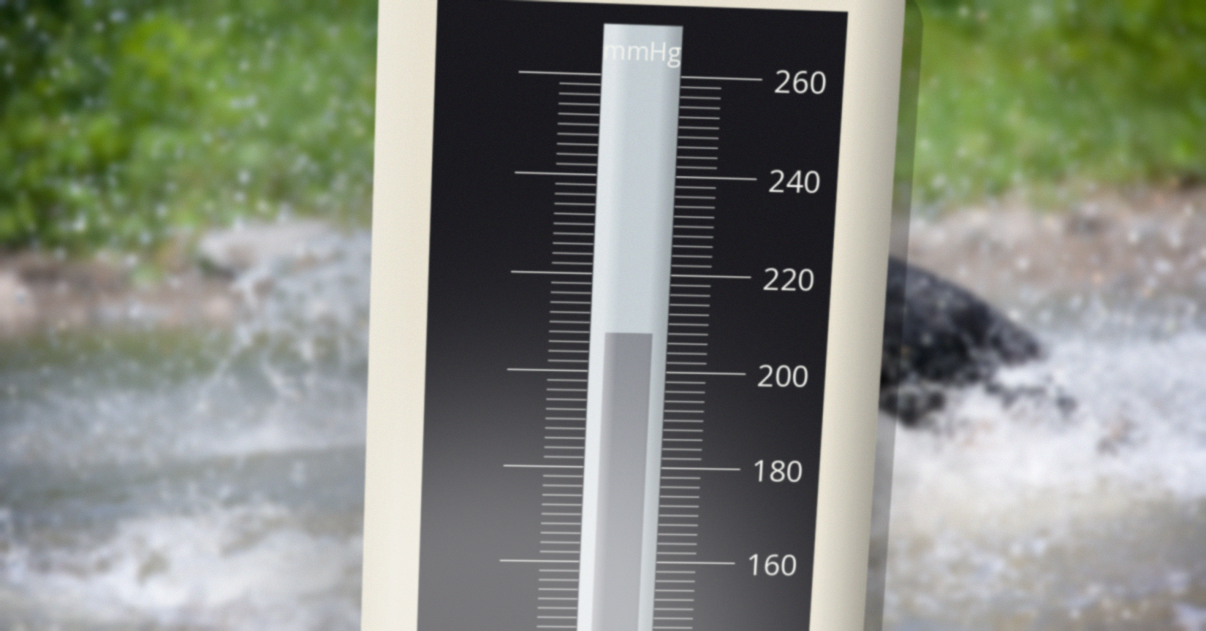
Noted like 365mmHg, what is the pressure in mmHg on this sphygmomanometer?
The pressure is 208mmHg
